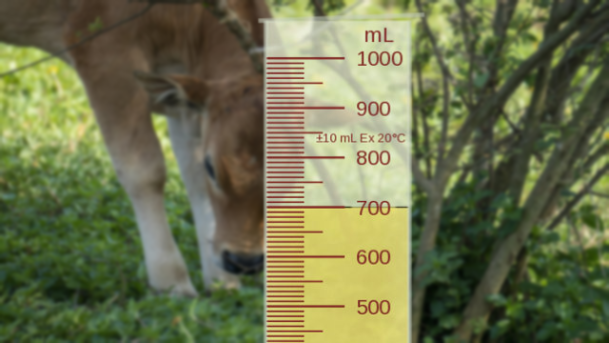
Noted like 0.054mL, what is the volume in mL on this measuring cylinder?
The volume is 700mL
